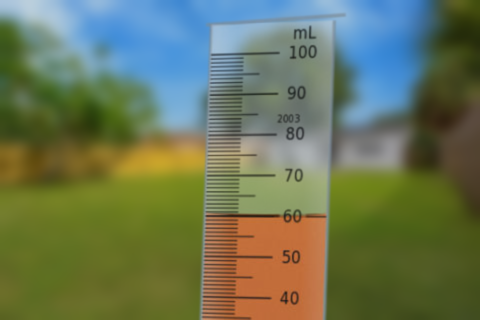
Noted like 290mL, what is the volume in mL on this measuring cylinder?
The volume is 60mL
